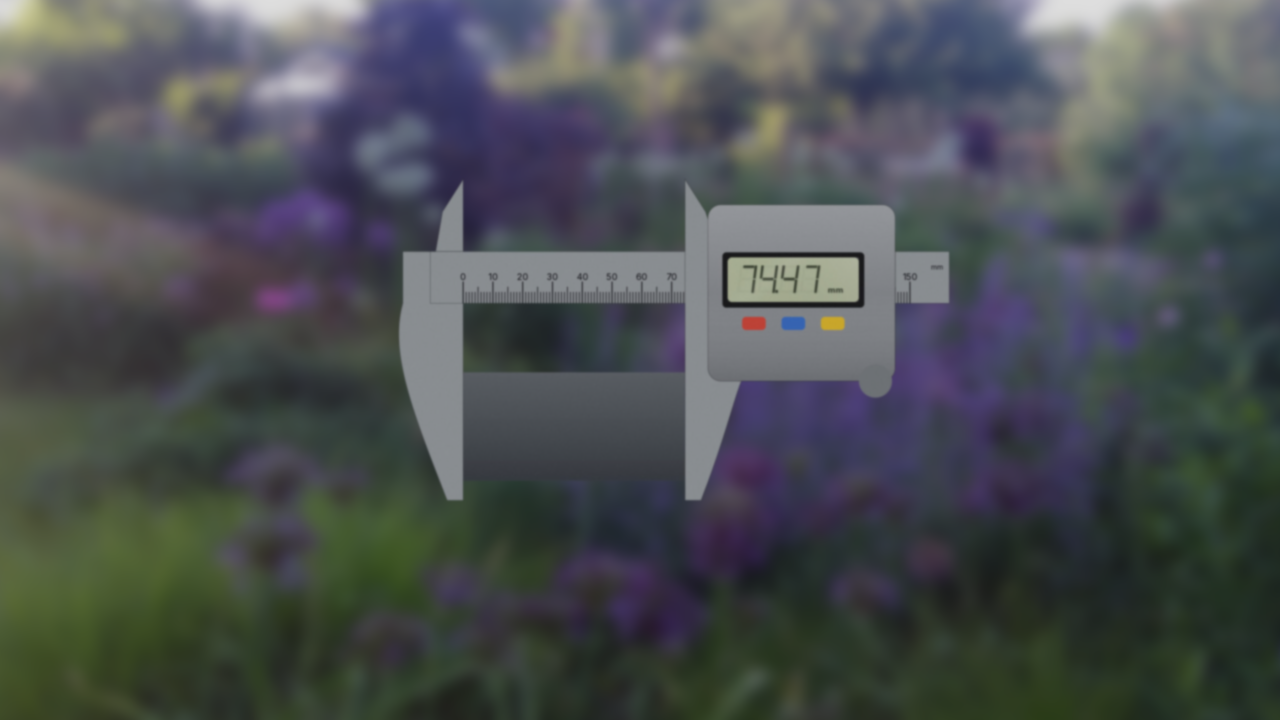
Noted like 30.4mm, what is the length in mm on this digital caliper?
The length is 74.47mm
